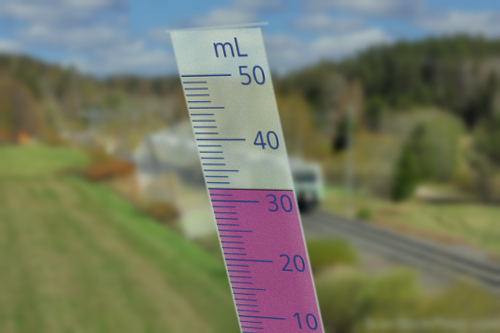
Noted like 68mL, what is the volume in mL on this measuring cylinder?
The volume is 32mL
